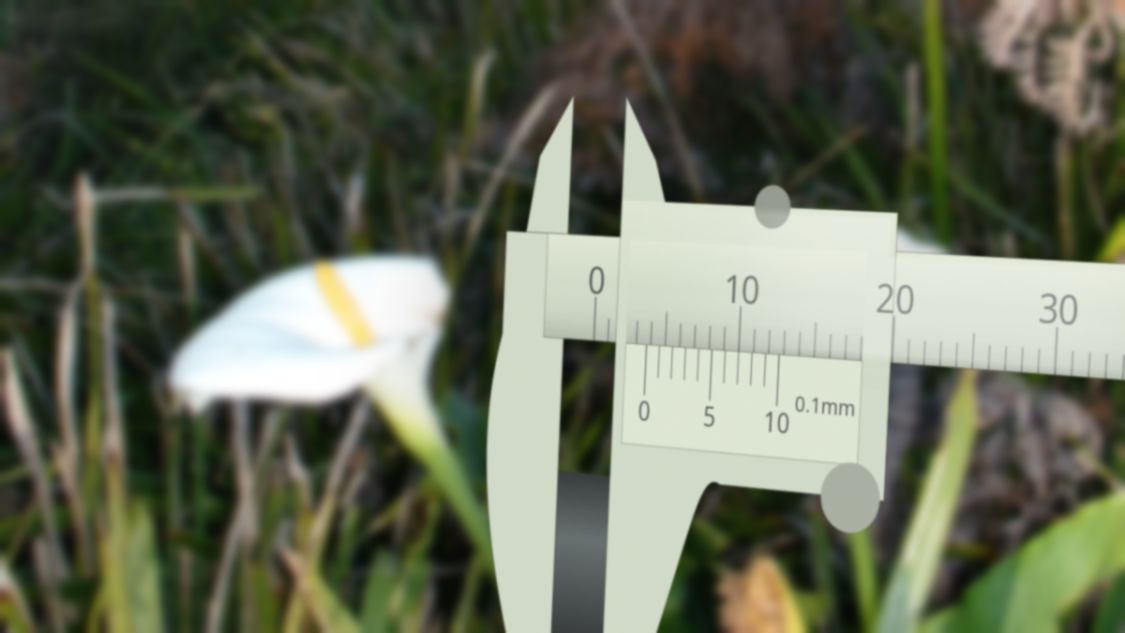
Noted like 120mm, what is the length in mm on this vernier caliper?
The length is 3.7mm
